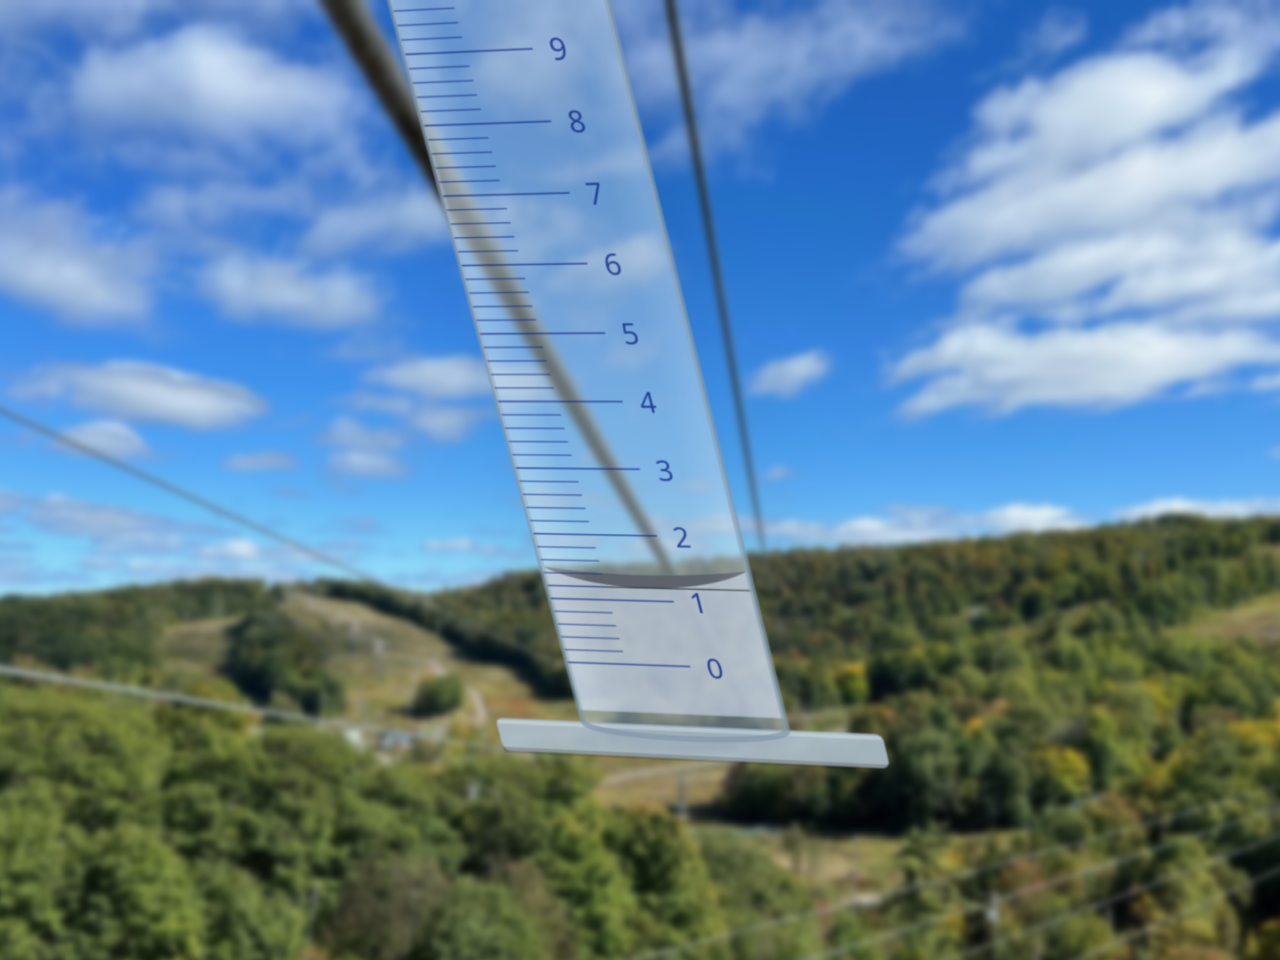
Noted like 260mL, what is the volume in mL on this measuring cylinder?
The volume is 1.2mL
